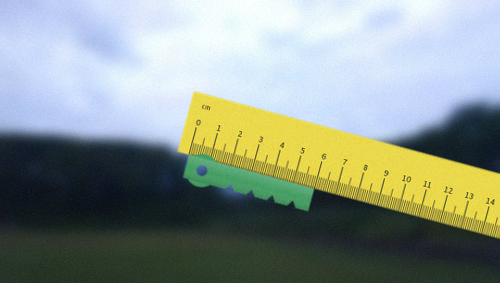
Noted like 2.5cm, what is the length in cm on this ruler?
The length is 6cm
